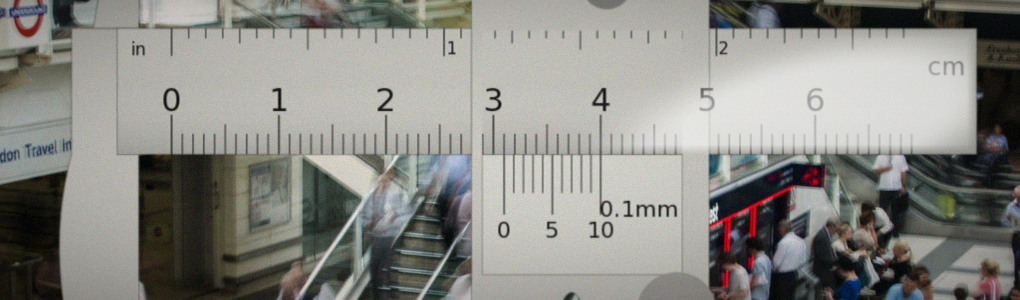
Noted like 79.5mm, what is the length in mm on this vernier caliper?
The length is 31.0mm
